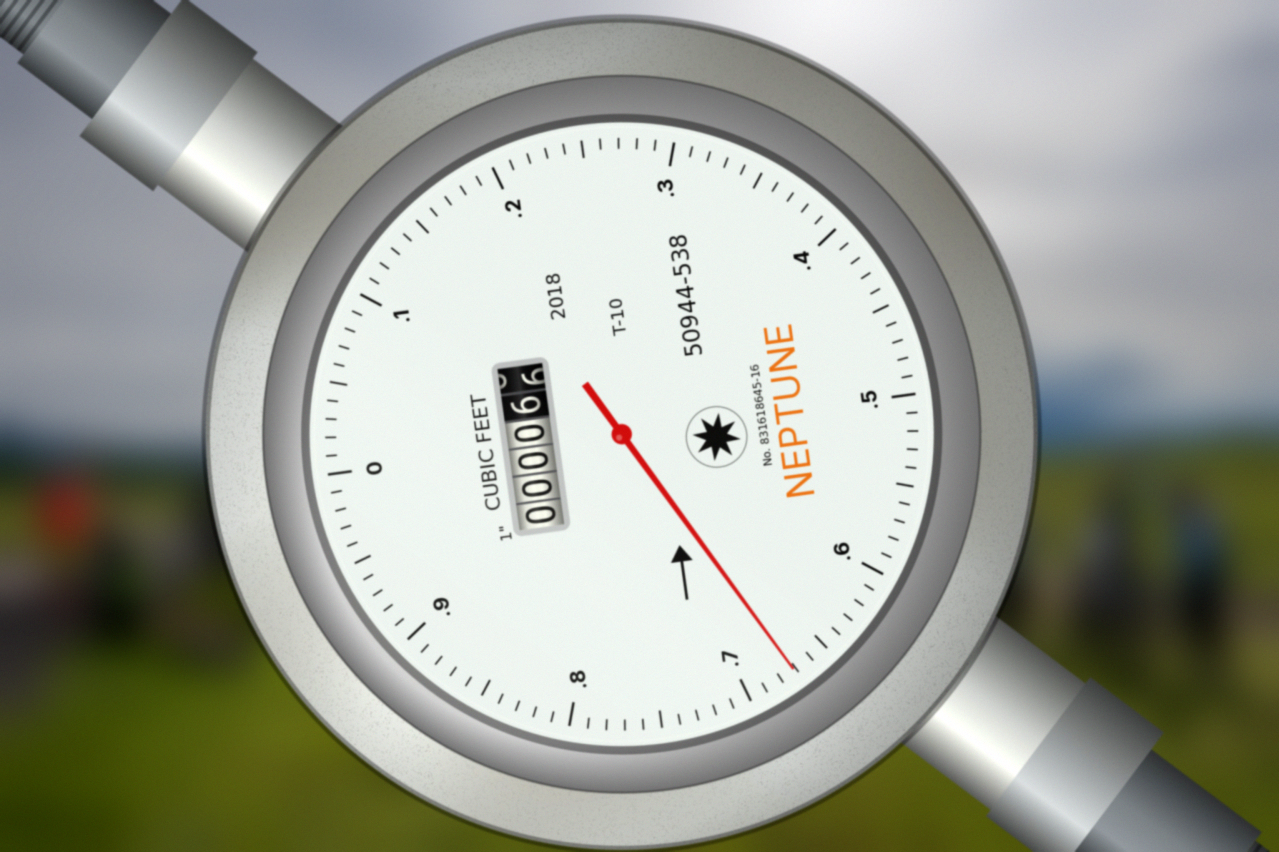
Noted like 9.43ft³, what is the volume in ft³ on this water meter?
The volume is 65.67ft³
